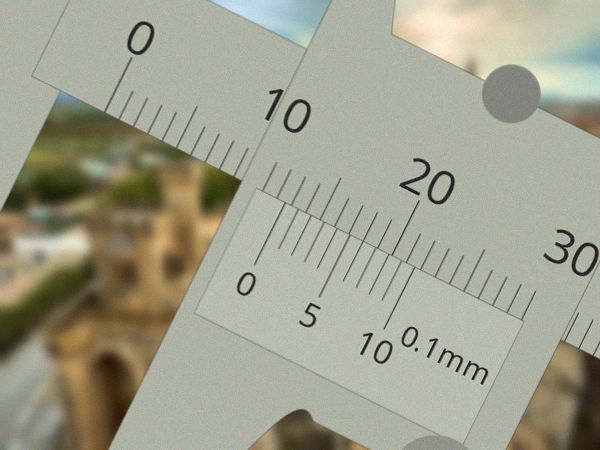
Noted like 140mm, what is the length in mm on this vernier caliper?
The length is 12.6mm
